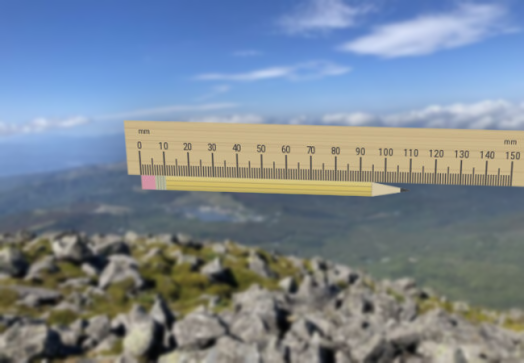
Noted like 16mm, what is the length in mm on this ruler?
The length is 110mm
